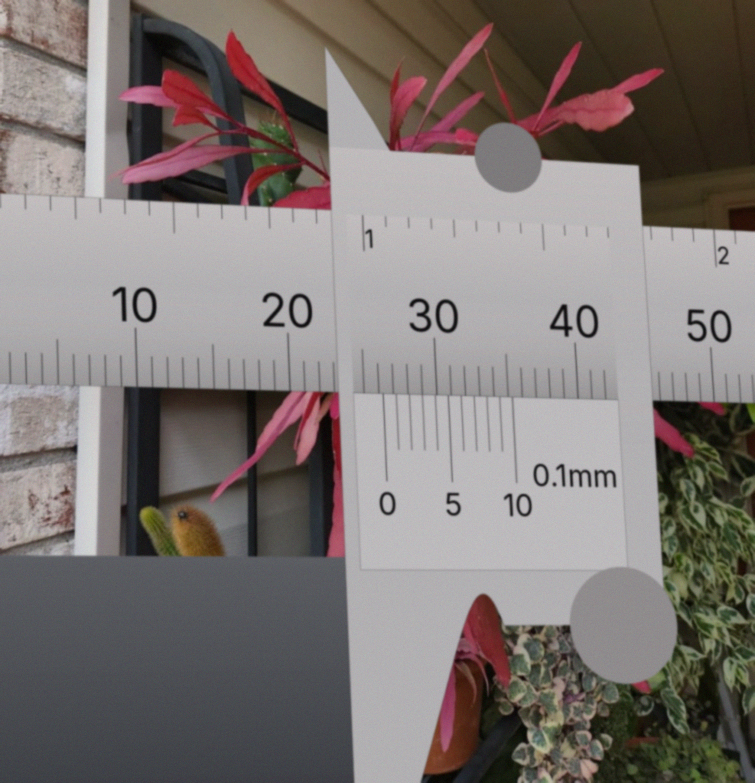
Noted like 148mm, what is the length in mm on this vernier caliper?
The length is 26.3mm
